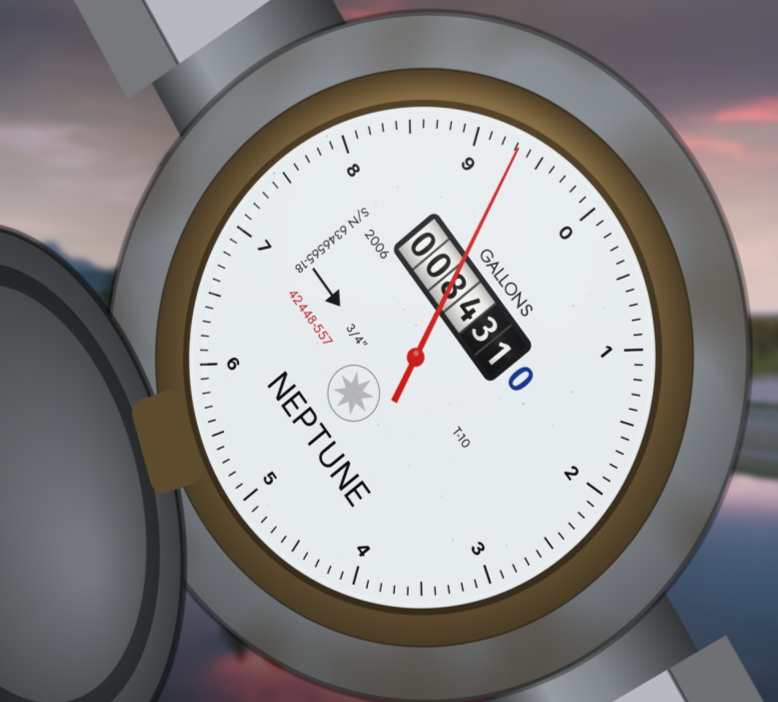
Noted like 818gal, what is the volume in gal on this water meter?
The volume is 84309.3gal
